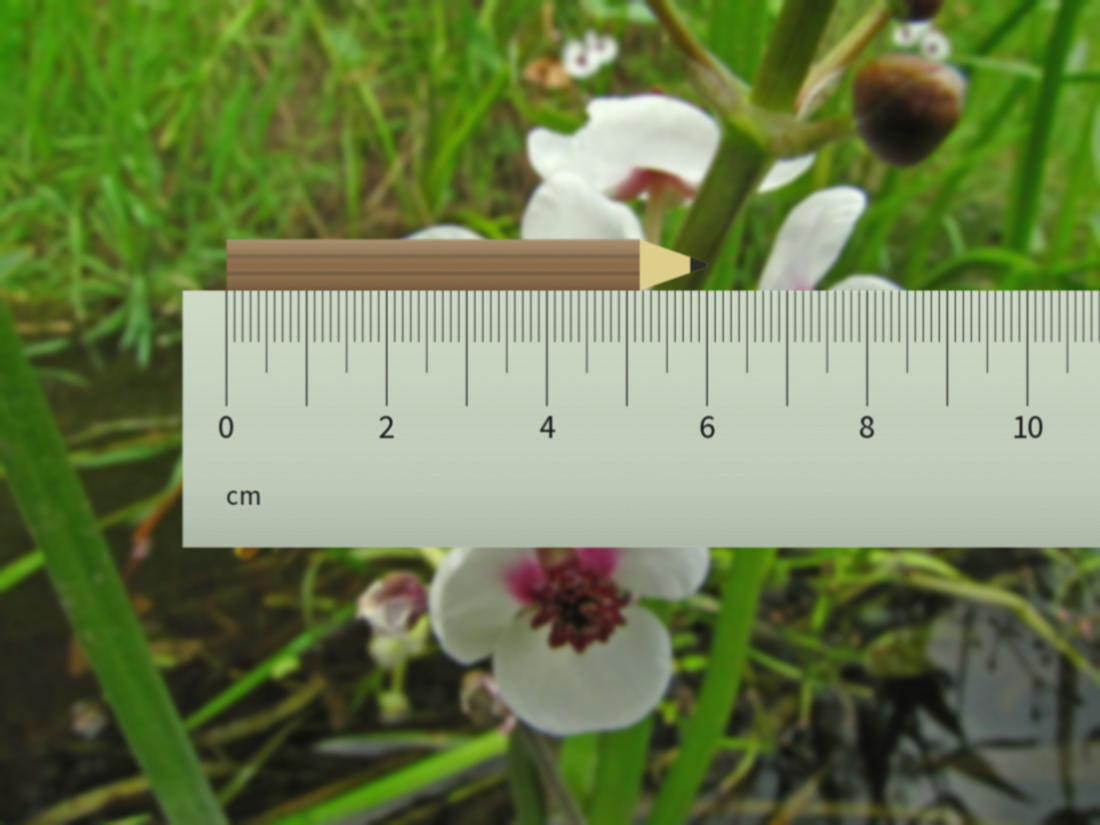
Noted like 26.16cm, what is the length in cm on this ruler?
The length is 6cm
